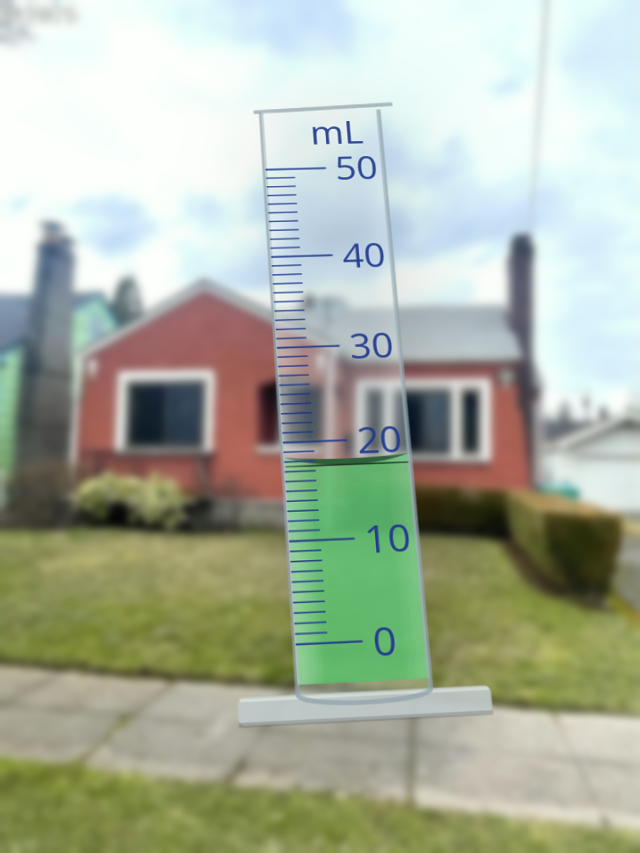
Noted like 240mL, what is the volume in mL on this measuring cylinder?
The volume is 17.5mL
